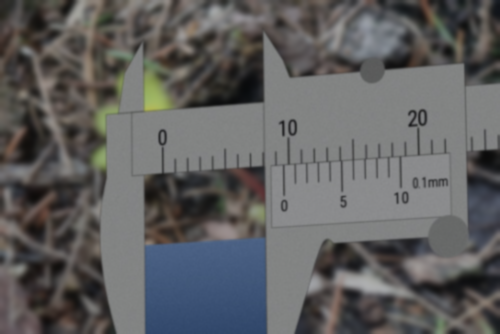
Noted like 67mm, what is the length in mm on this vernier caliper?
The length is 9.6mm
